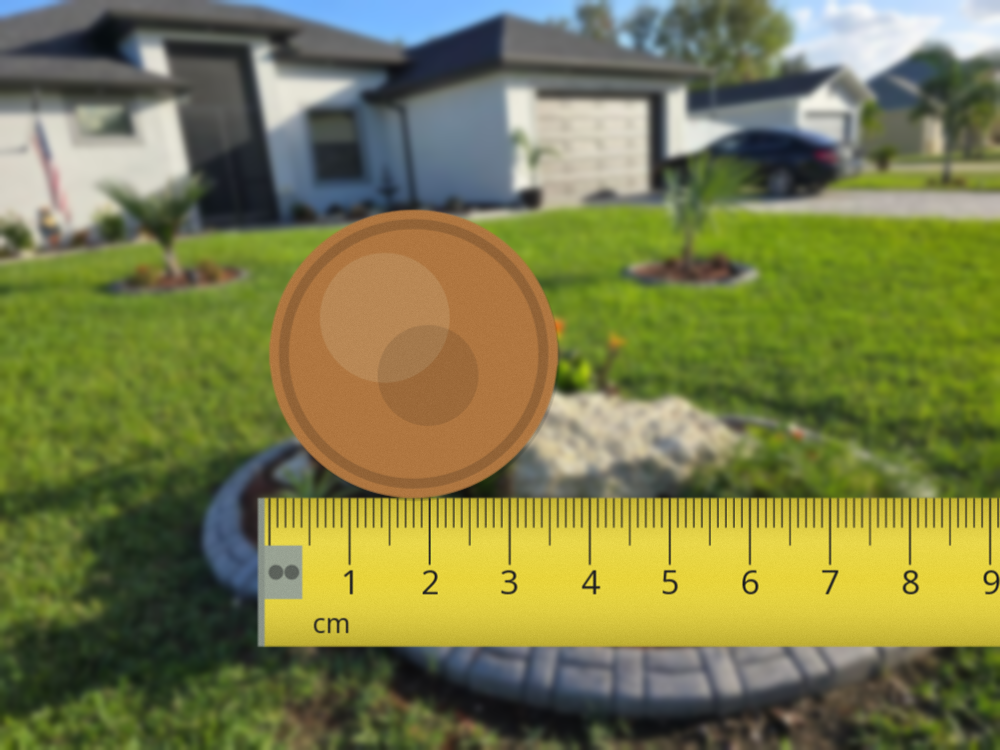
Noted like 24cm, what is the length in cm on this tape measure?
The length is 3.6cm
